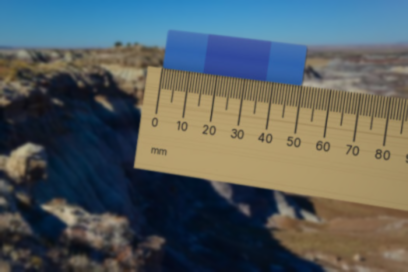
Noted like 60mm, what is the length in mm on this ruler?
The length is 50mm
